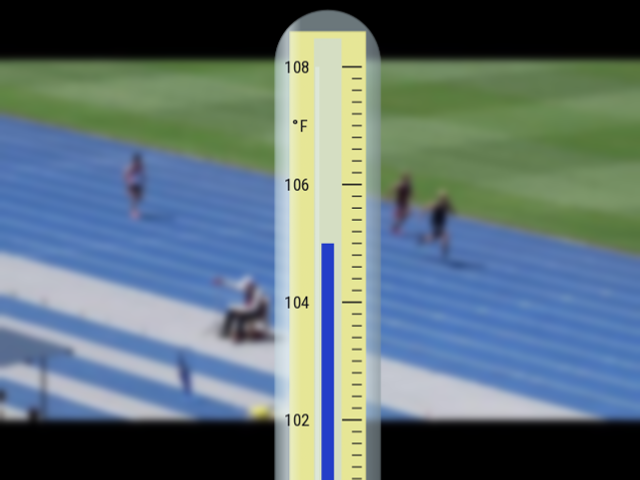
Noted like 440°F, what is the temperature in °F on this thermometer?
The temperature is 105°F
